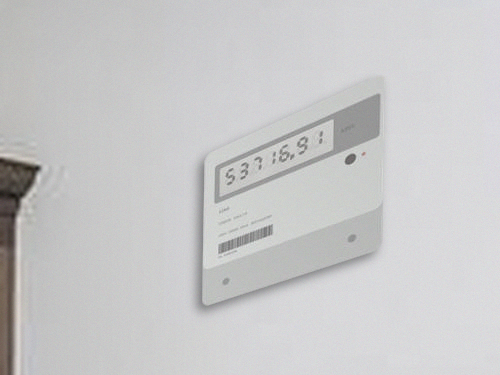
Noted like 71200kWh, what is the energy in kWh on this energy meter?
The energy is 53716.91kWh
